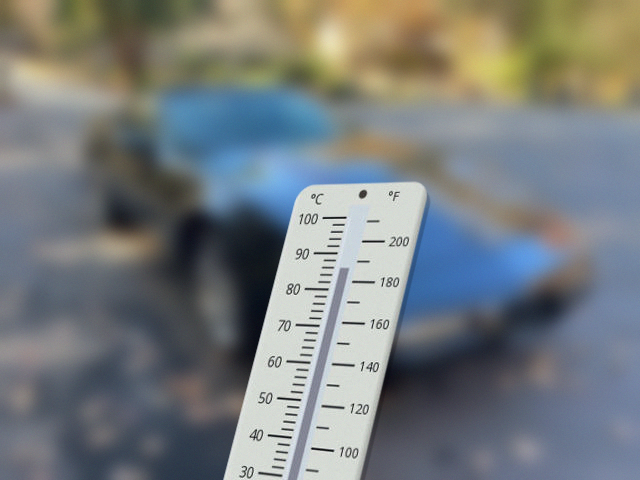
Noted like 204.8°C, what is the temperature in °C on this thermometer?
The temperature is 86°C
